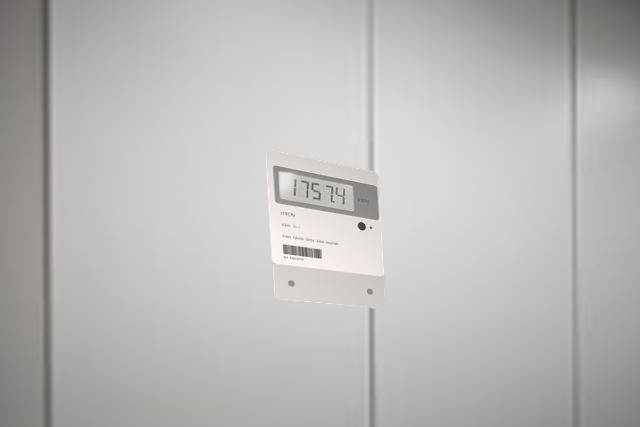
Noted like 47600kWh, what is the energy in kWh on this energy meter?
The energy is 1757.4kWh
